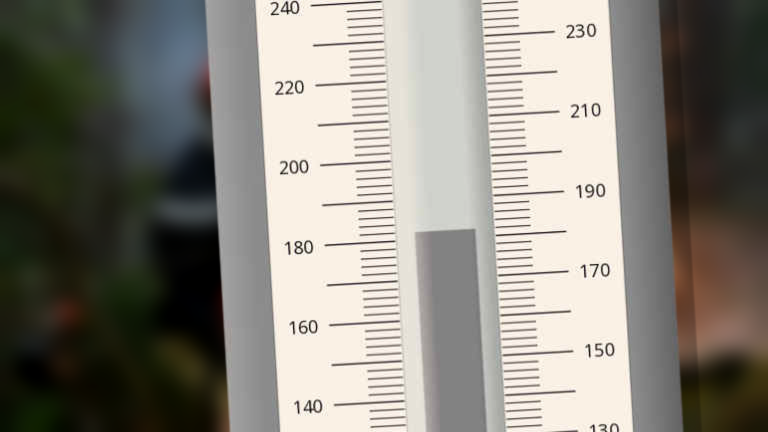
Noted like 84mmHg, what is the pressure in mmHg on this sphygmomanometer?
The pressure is 182mmHg
